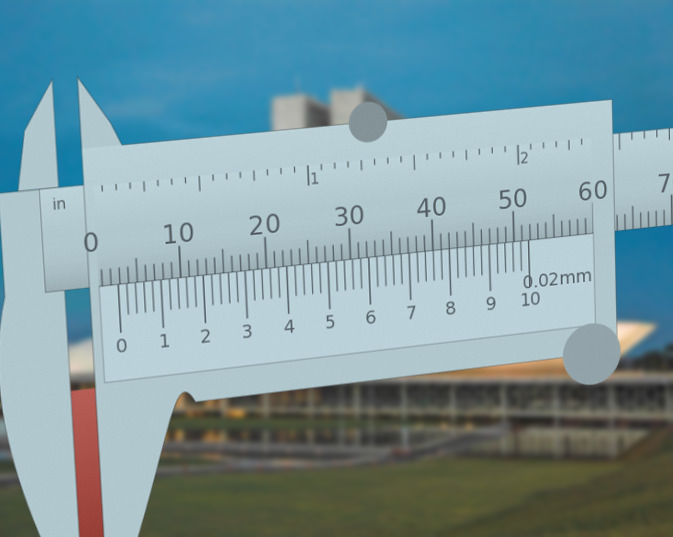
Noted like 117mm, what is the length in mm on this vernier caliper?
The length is 2.8mm
